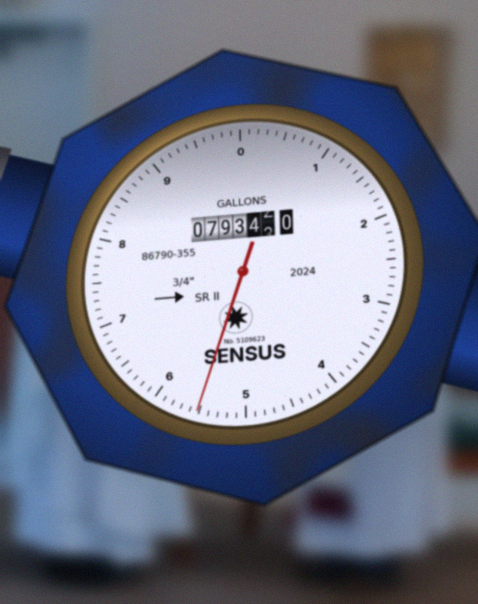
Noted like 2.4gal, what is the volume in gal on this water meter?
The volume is 793425.5gal
